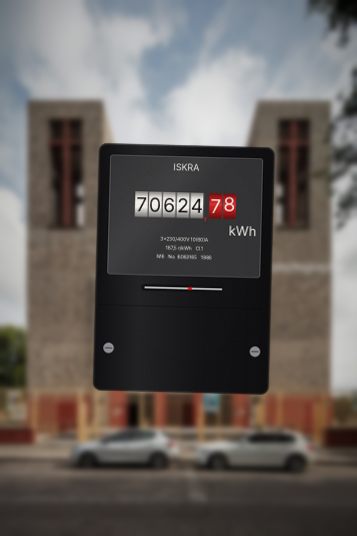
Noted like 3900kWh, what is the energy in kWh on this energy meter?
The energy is 70624.78kWh
